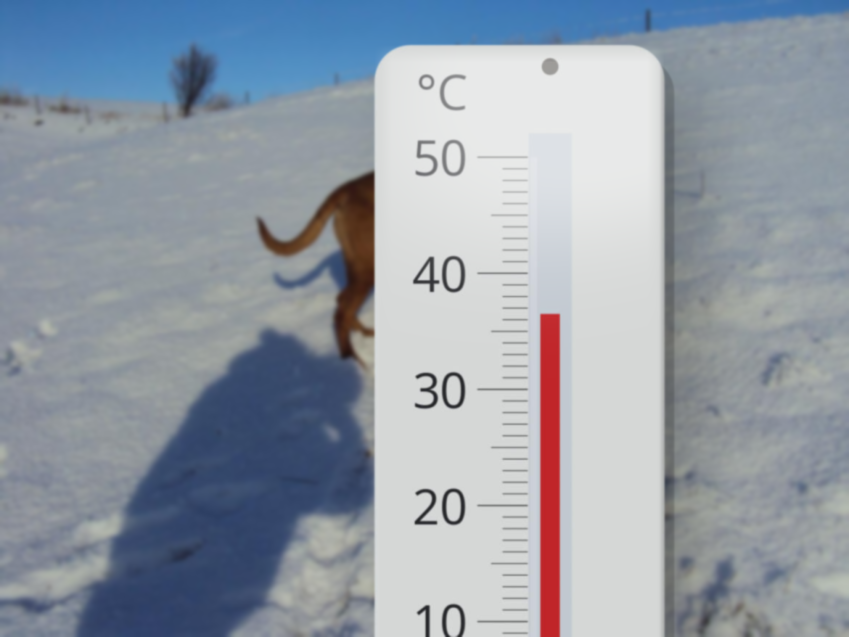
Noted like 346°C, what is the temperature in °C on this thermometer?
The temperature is 36.5°C
